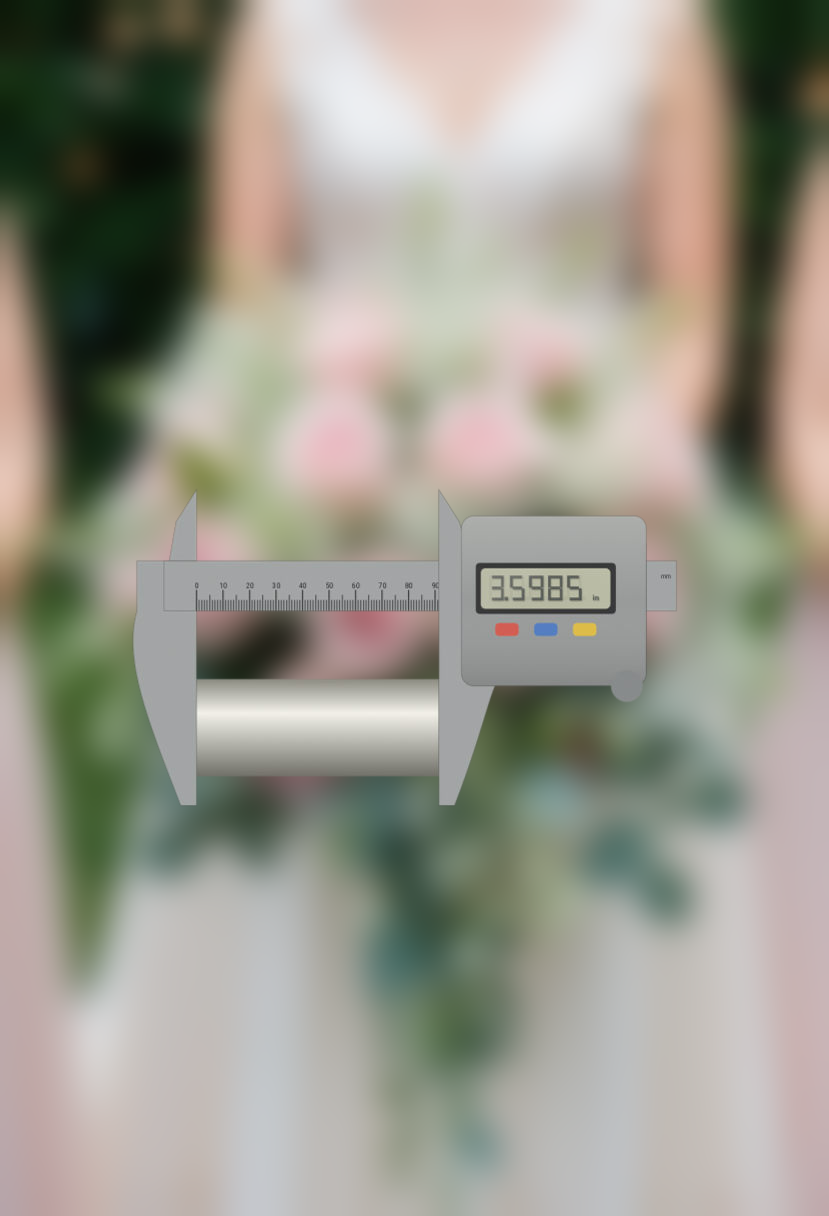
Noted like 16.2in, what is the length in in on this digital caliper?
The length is 3.5985in
